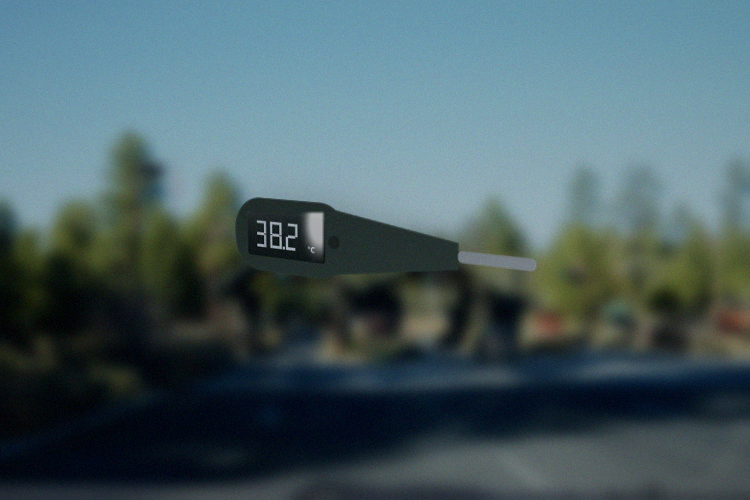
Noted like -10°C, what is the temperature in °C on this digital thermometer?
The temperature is 38.2°C
